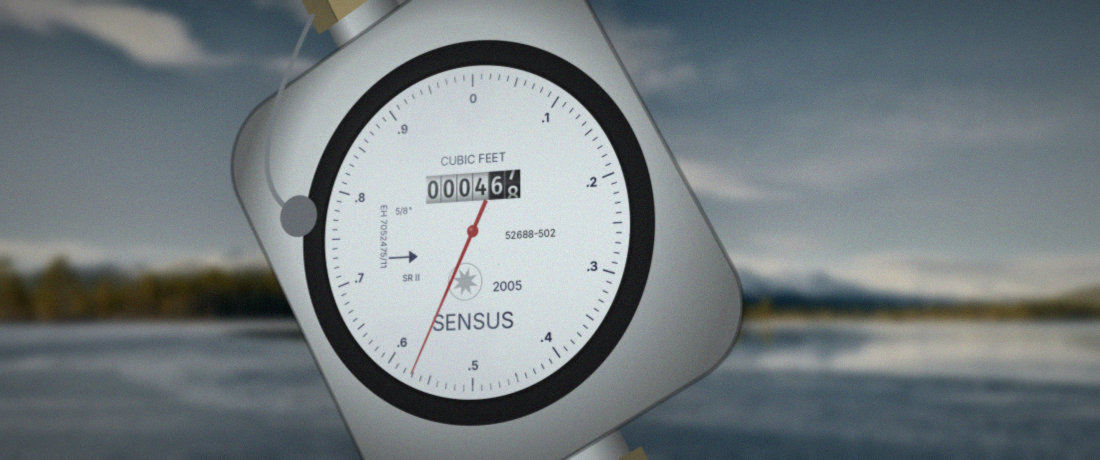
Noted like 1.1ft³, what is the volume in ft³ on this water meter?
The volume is 467.57ft³
